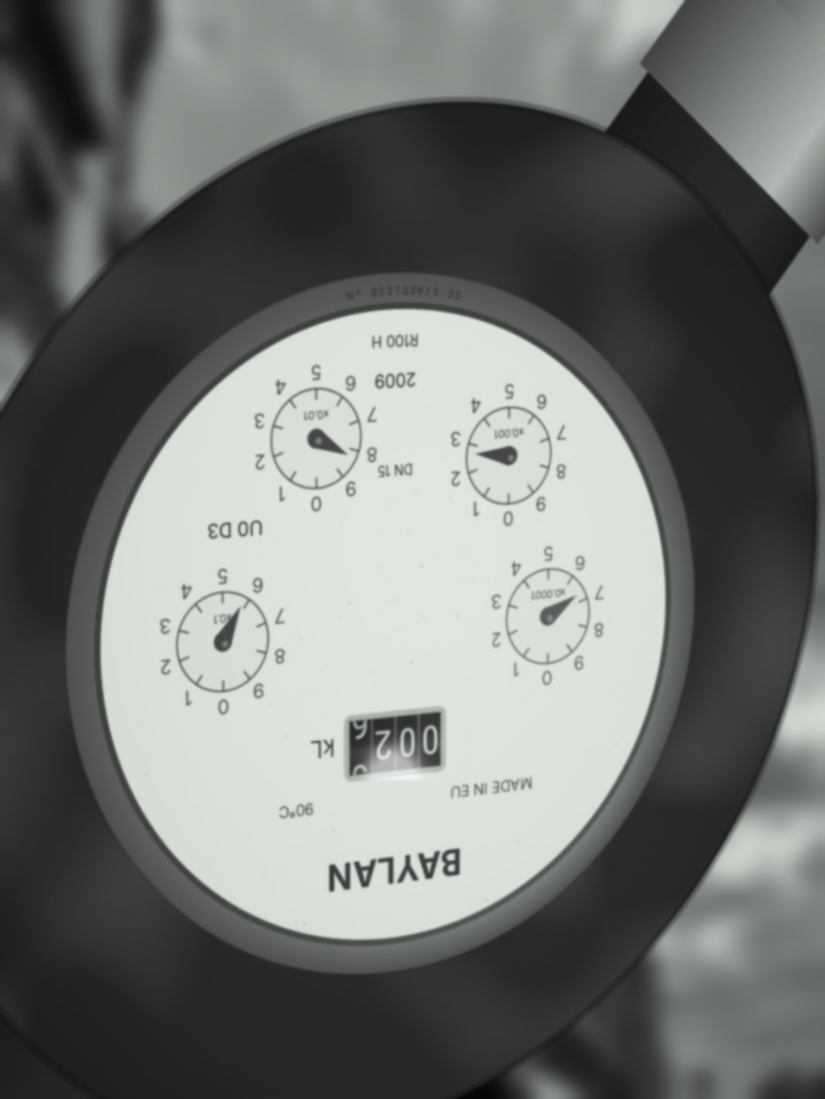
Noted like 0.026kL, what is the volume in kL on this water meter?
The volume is 25.5826kL
